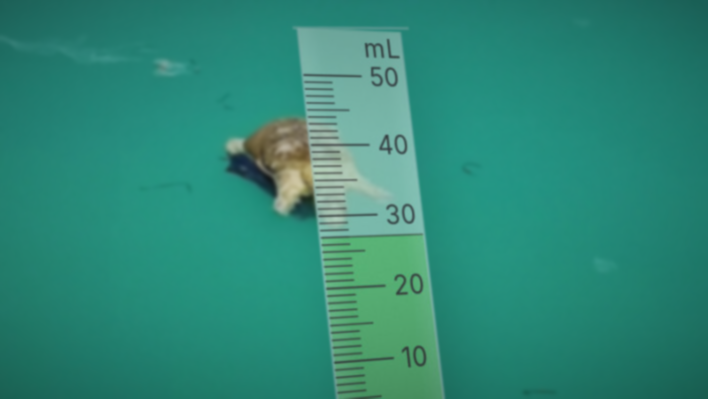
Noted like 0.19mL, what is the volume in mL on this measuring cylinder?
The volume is 27mL
